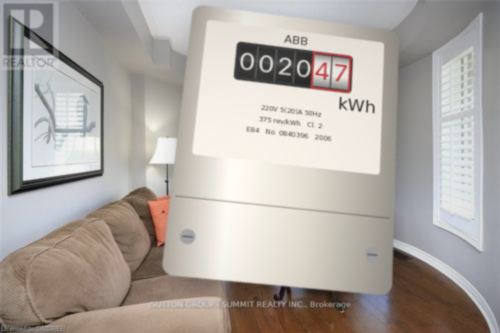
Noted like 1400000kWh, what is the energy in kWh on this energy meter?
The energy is 20.47kWh
